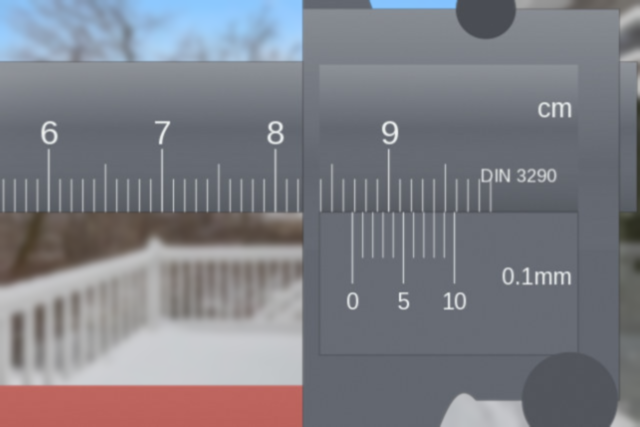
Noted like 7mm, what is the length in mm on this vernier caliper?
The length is 86.8mm
